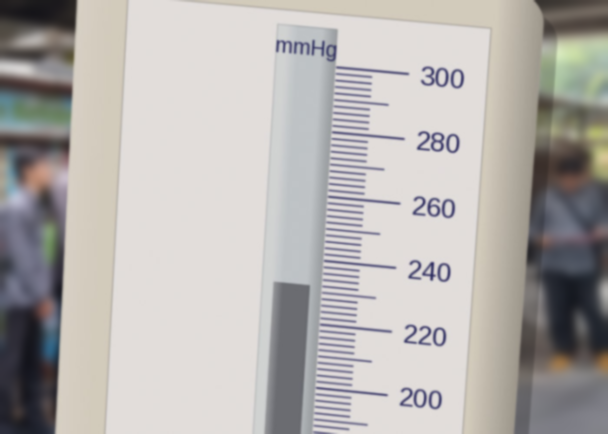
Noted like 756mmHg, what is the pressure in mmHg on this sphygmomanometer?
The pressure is 232mmHg
